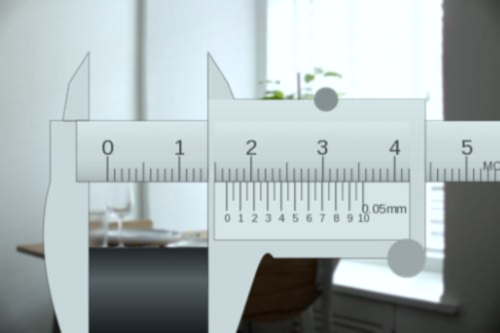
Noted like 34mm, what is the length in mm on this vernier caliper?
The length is 16.6mm
